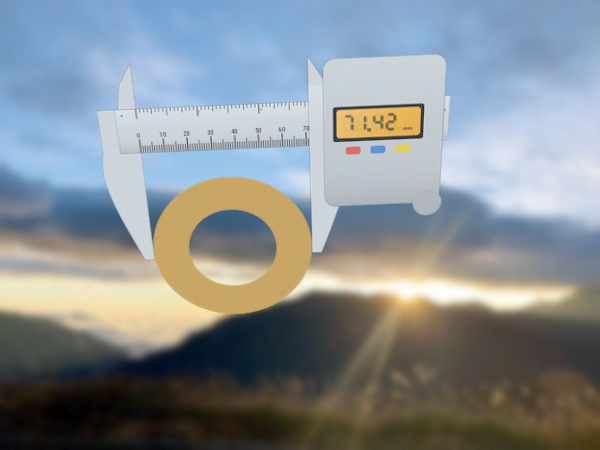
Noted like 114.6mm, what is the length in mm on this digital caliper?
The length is 71.42mm
